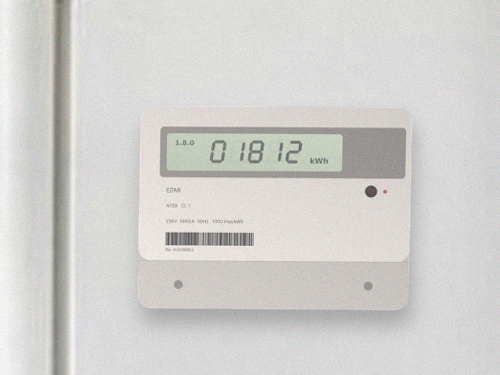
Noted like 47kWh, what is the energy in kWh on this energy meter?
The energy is 1812kWh
